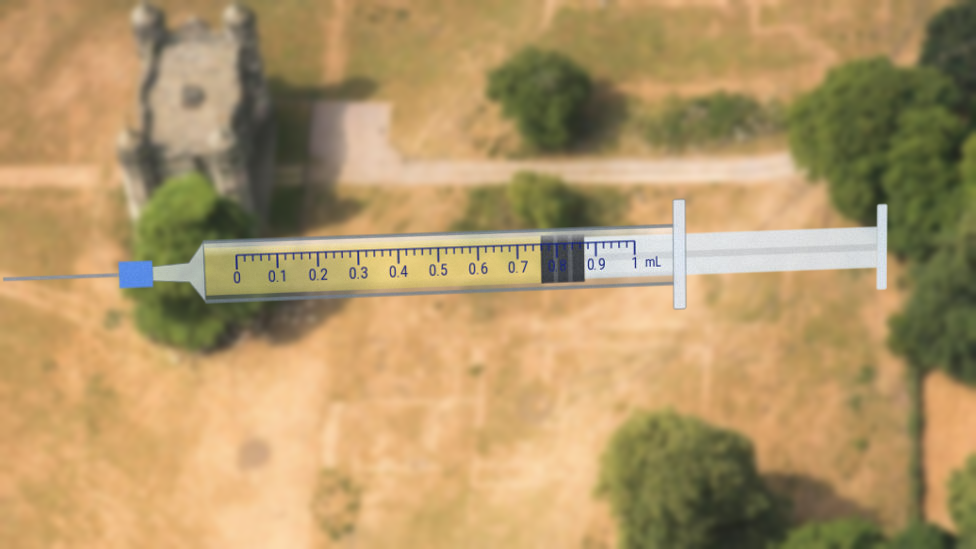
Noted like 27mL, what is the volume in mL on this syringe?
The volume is 0.76mL
